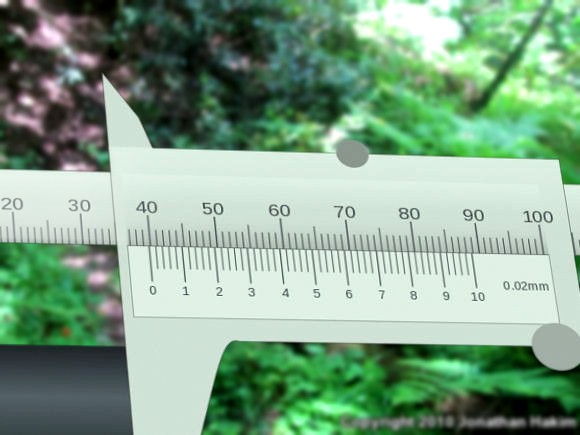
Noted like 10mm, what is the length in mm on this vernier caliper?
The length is 39.8mm
